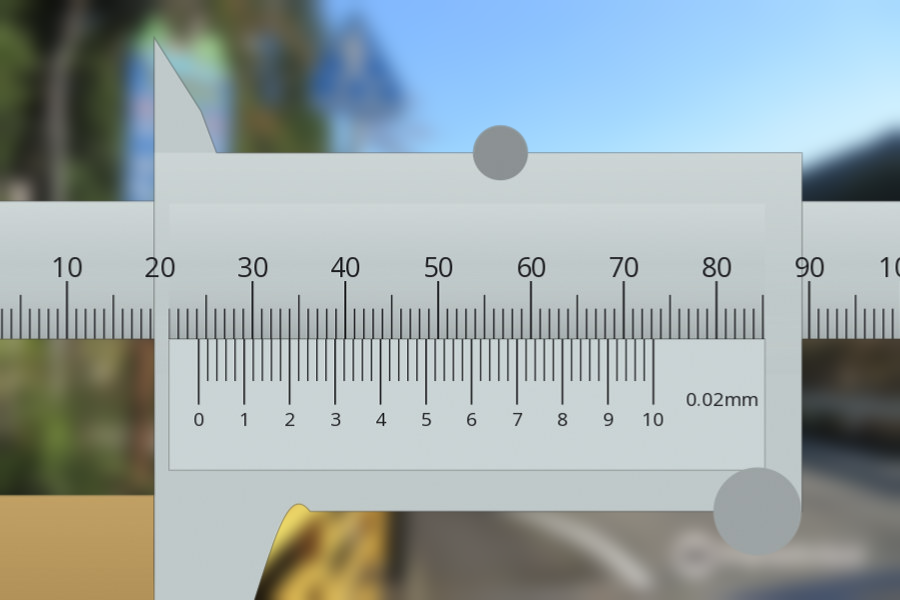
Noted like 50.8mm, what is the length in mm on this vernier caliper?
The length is 24.2mm
